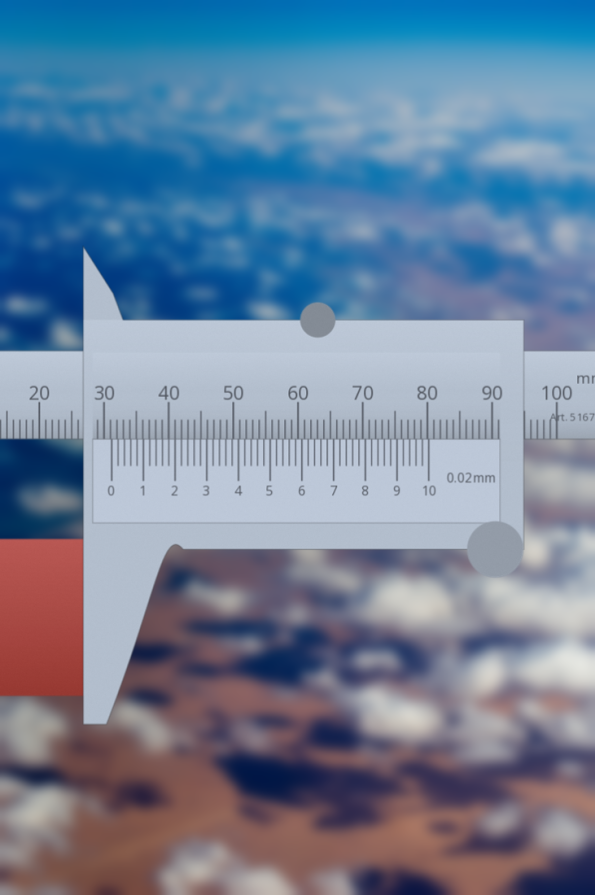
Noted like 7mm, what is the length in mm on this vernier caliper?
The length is 31.2mm
